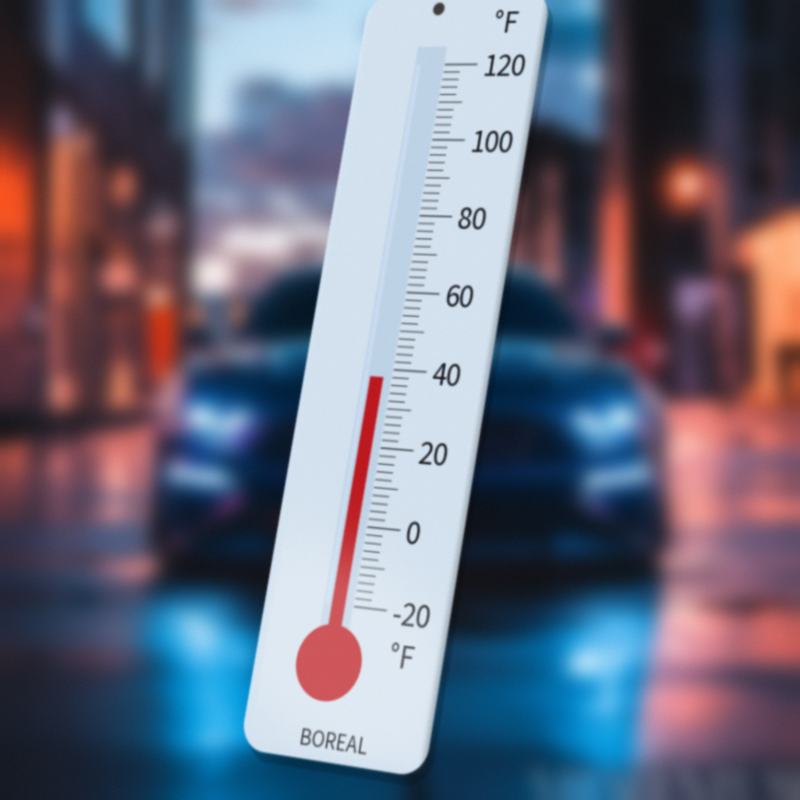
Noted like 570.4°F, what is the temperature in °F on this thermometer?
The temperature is 38°F
